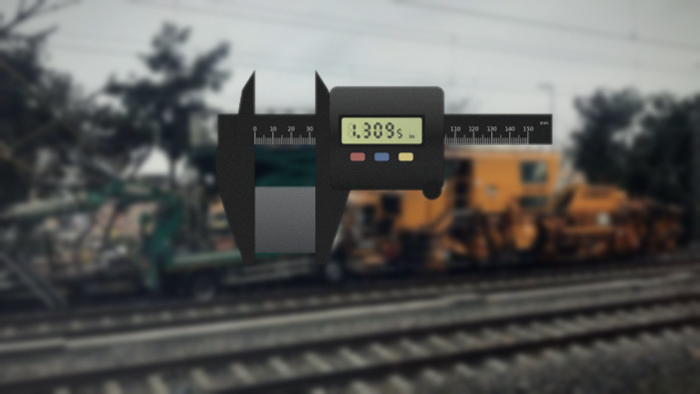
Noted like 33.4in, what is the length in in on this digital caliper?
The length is 1.3095in
